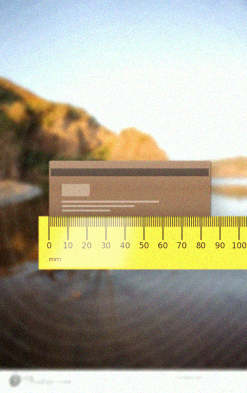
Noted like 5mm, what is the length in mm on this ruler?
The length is 85mm
